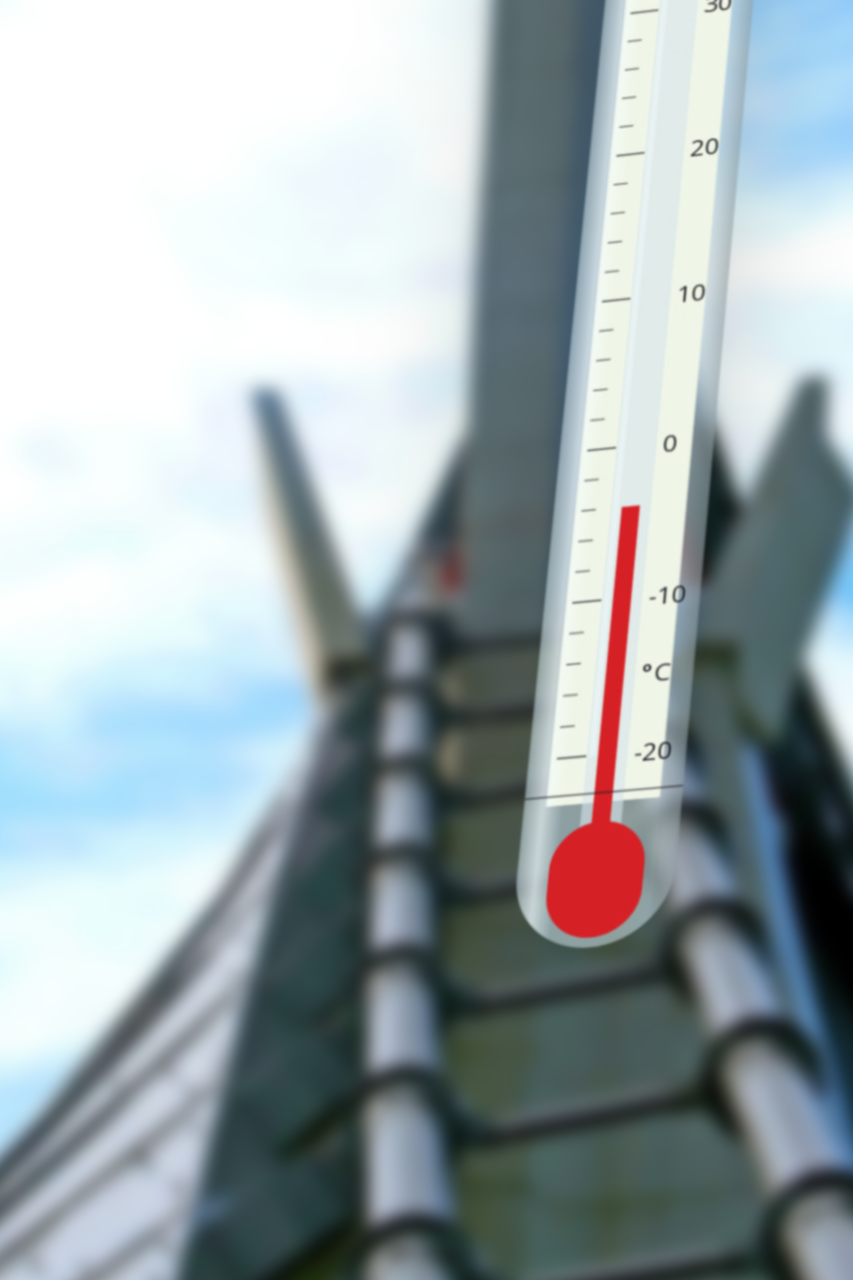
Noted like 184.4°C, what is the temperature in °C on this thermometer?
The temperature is -4°C
